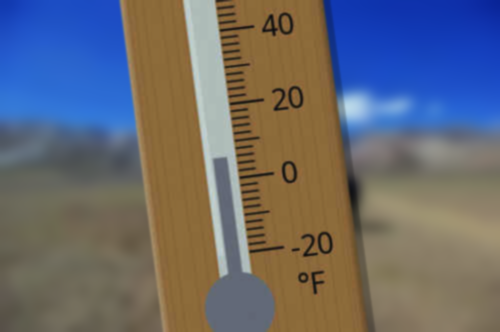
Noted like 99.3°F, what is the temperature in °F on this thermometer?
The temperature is 6°F
